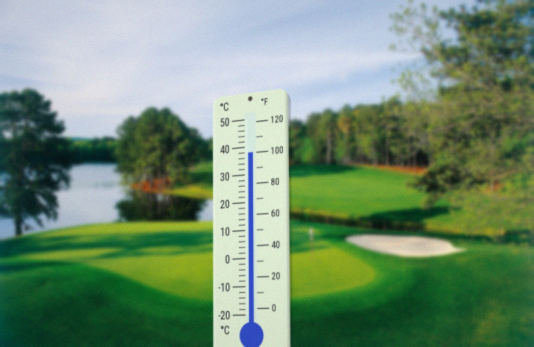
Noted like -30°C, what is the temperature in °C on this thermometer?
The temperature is 38°C
